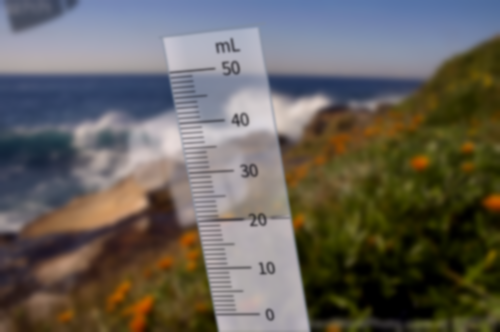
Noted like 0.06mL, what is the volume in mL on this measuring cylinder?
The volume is 20mL
